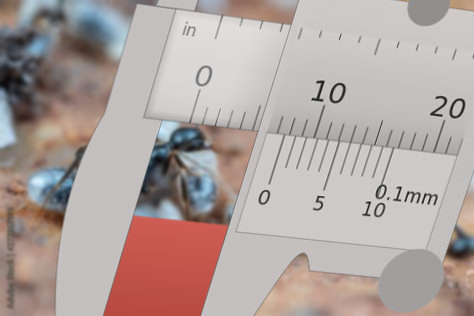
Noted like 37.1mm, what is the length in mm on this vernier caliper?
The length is 7.6mm
